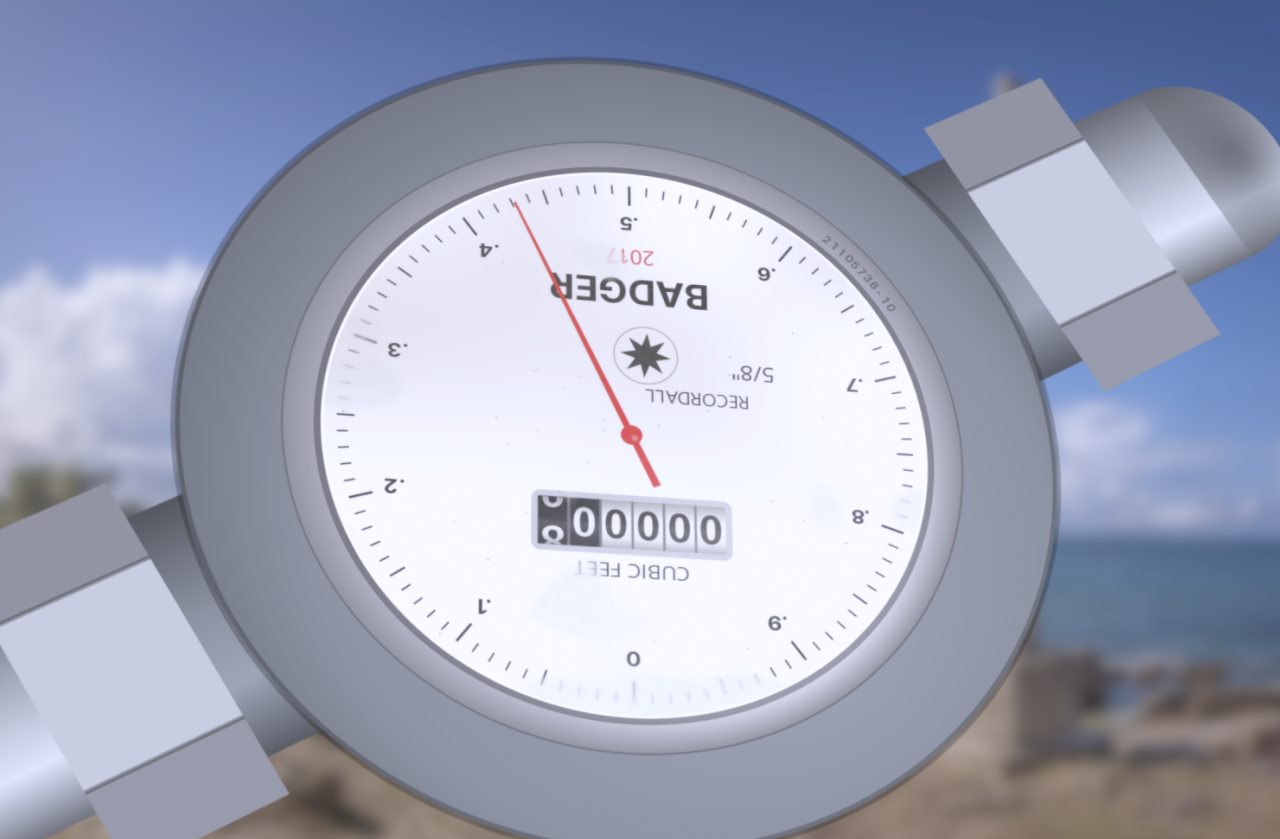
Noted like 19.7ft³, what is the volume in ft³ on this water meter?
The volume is 8.43ft³
